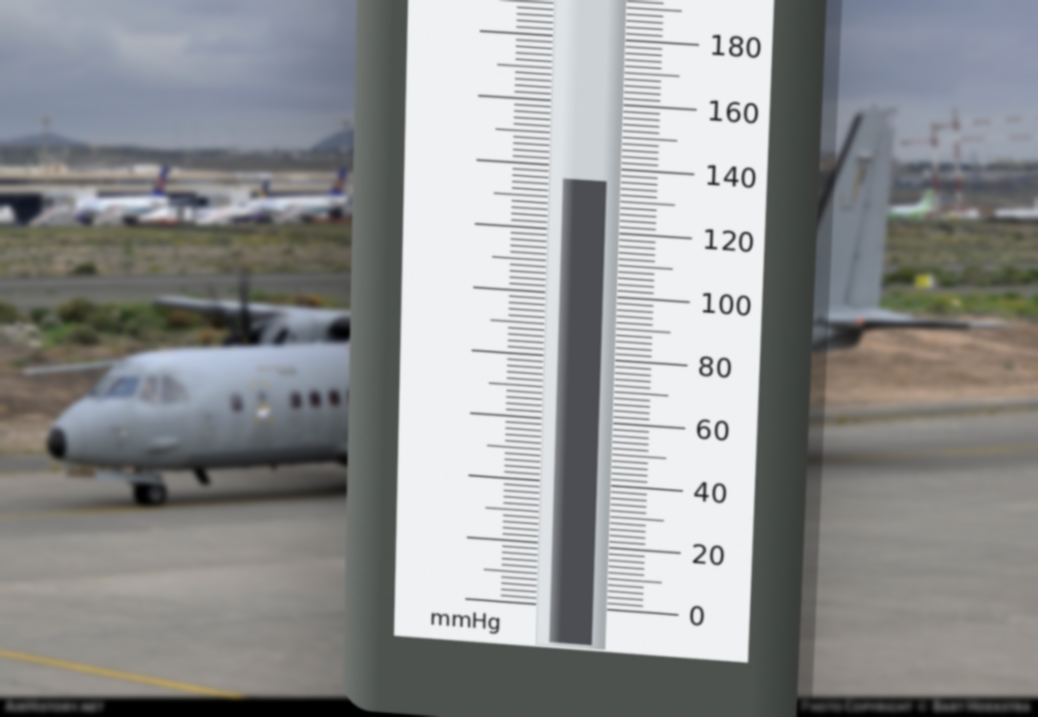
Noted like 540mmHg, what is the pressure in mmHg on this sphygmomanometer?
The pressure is 136mmHg
